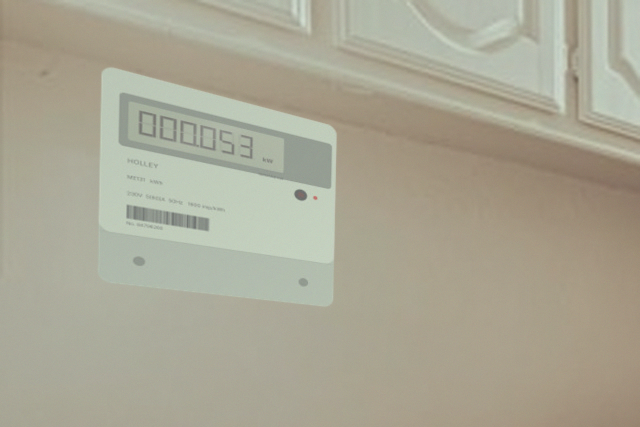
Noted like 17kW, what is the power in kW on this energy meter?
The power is 0.053kW
